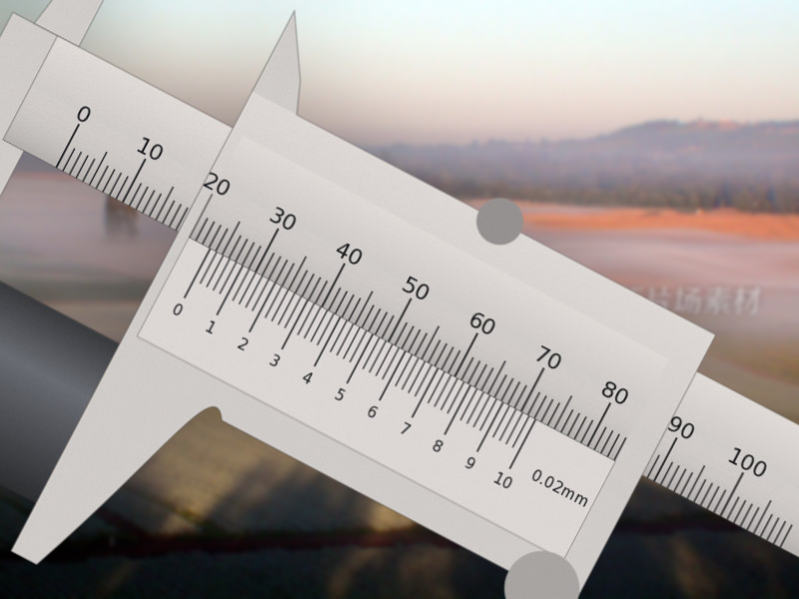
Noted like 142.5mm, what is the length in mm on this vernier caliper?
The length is 23.2mm
